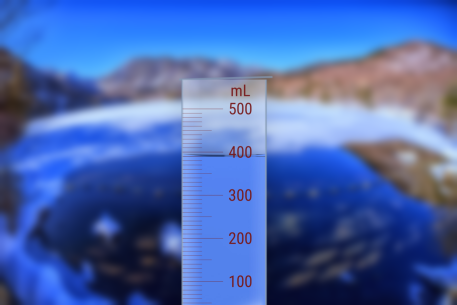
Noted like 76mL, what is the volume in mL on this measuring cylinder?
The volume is 390mL
